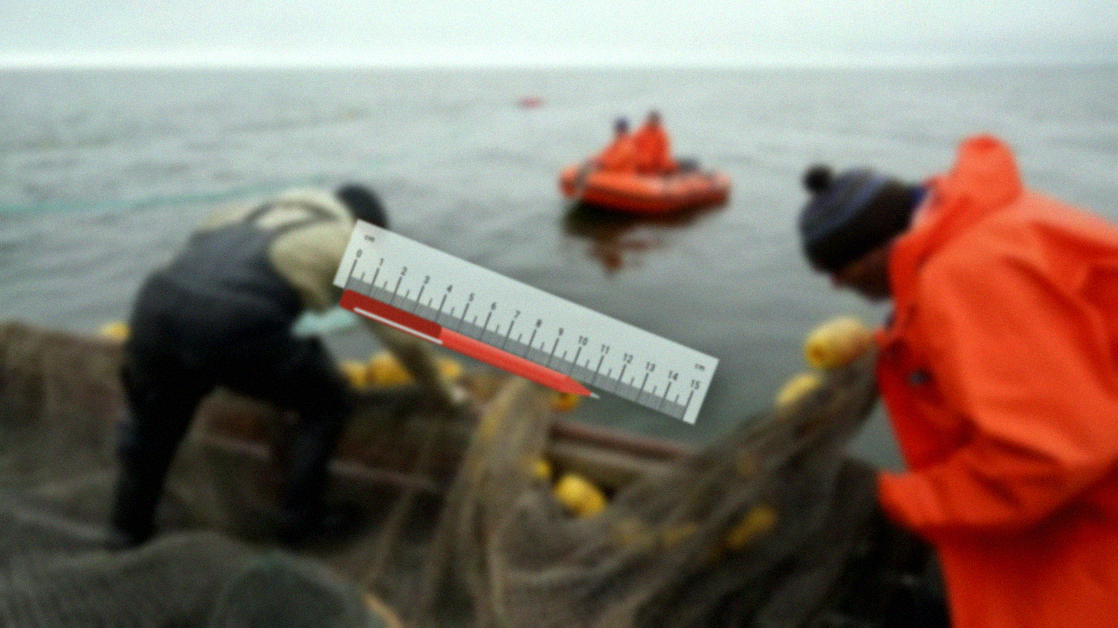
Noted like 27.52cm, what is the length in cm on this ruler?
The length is 11.5cm
